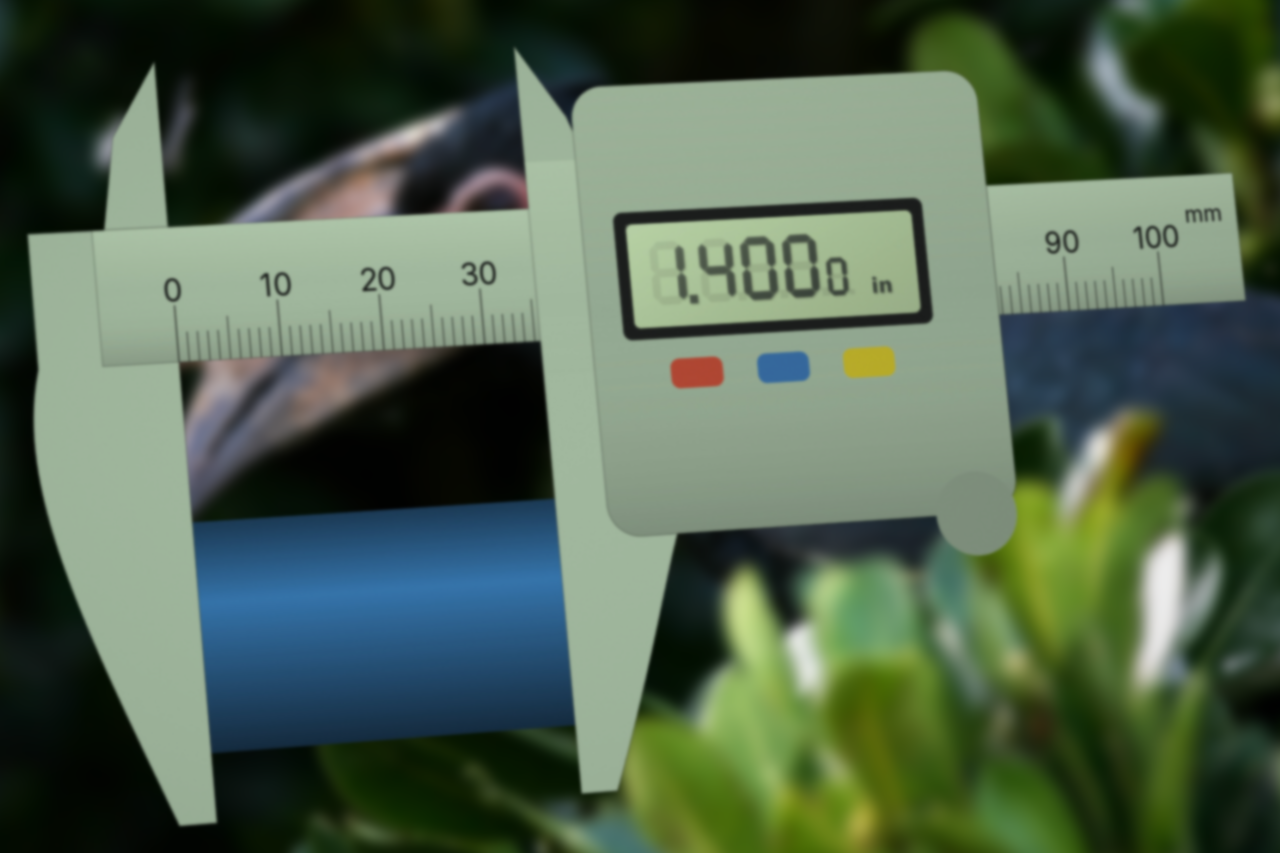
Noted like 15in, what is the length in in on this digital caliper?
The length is 1.4000in
